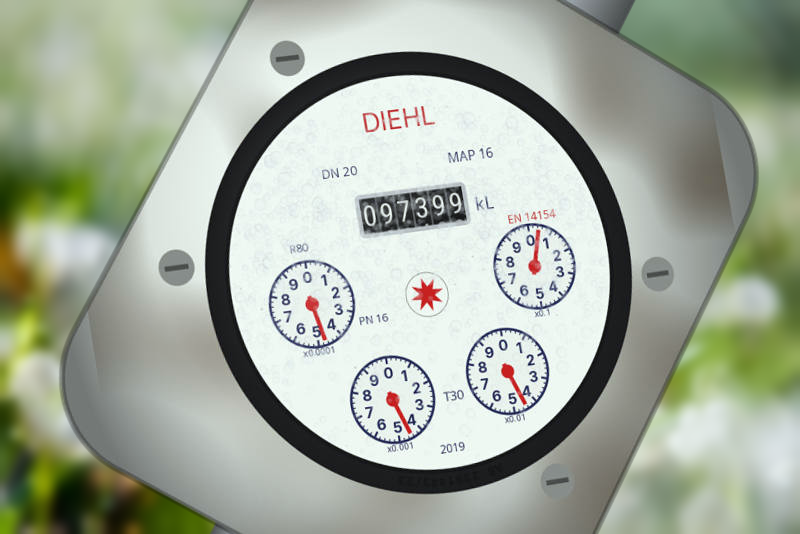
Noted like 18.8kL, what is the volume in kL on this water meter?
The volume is 97399.0444kL
